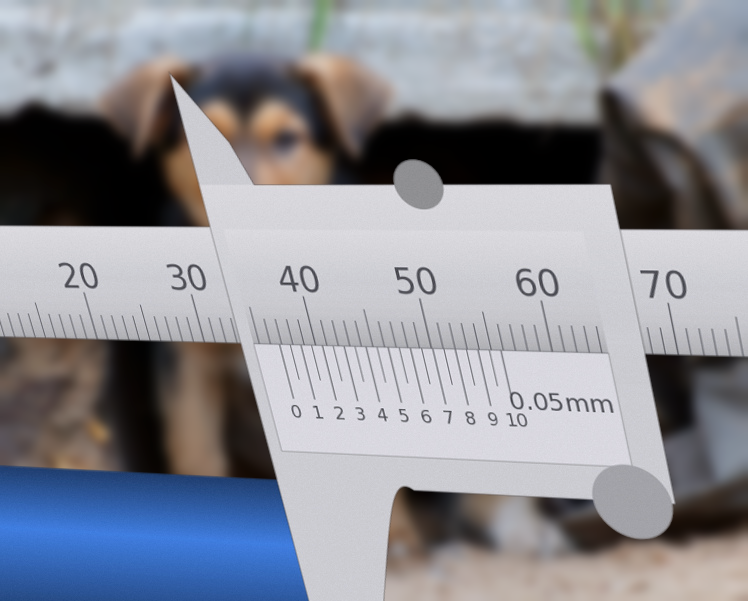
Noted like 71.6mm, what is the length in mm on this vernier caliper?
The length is 36.8mm
